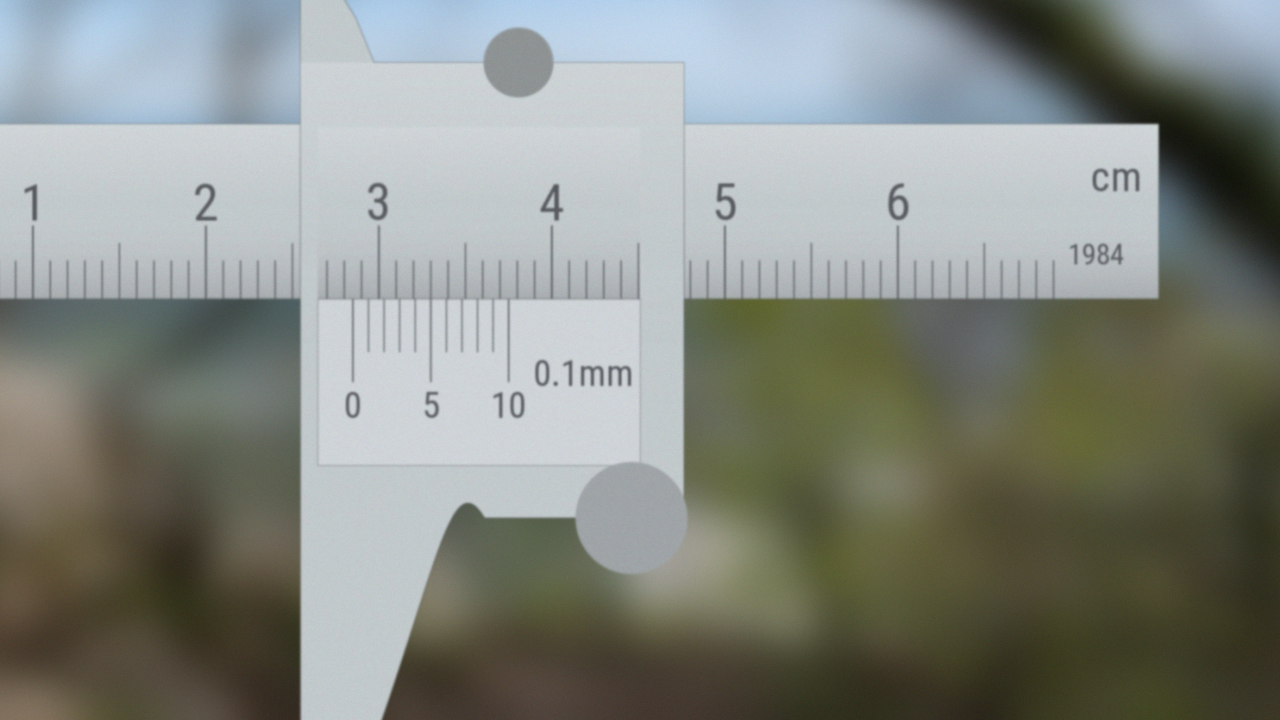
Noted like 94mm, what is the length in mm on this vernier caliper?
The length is 28.5mm
